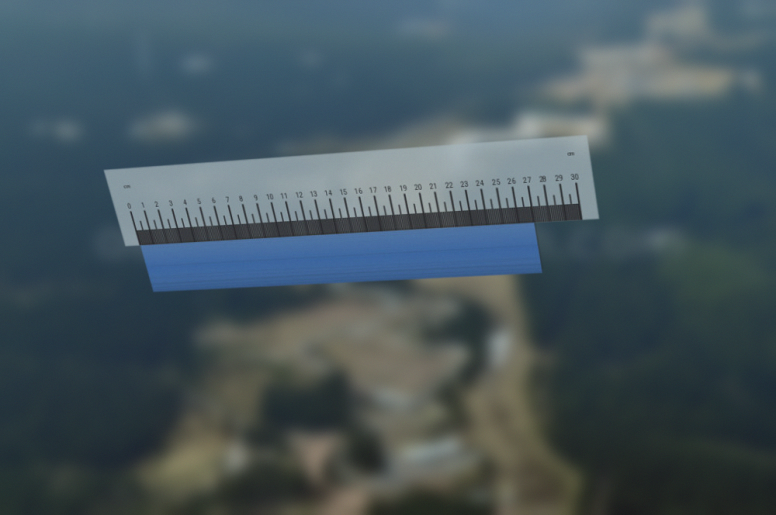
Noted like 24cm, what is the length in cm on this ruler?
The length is 27cm
